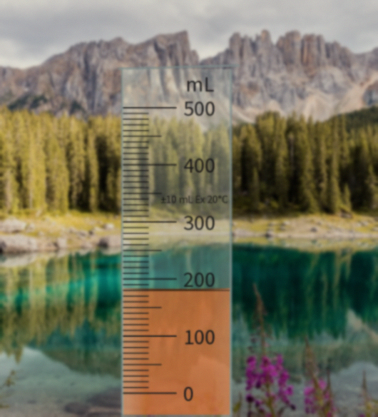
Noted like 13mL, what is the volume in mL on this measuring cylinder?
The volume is 180mL
